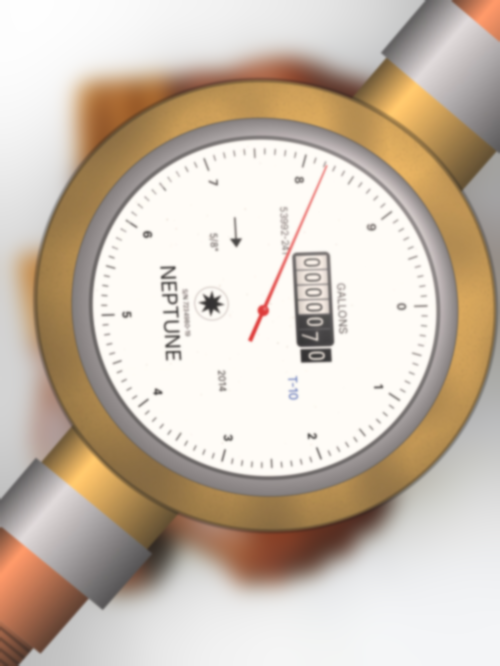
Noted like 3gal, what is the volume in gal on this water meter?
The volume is 68.2gal
